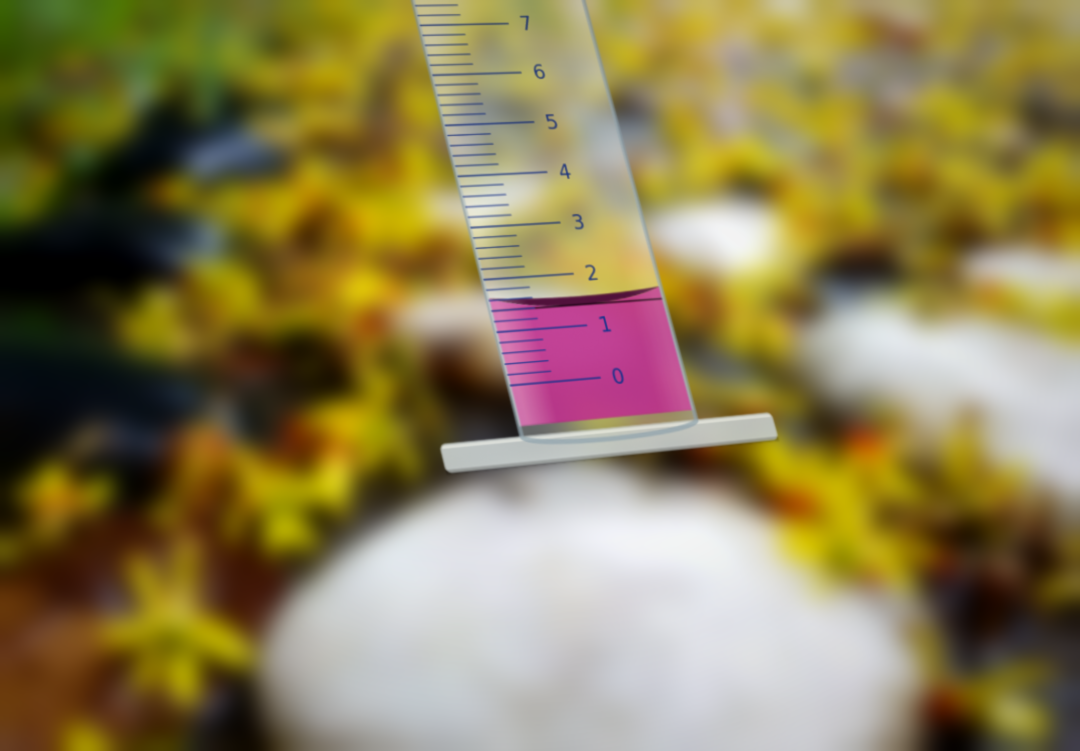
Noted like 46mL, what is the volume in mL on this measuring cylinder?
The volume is 1.4mL
